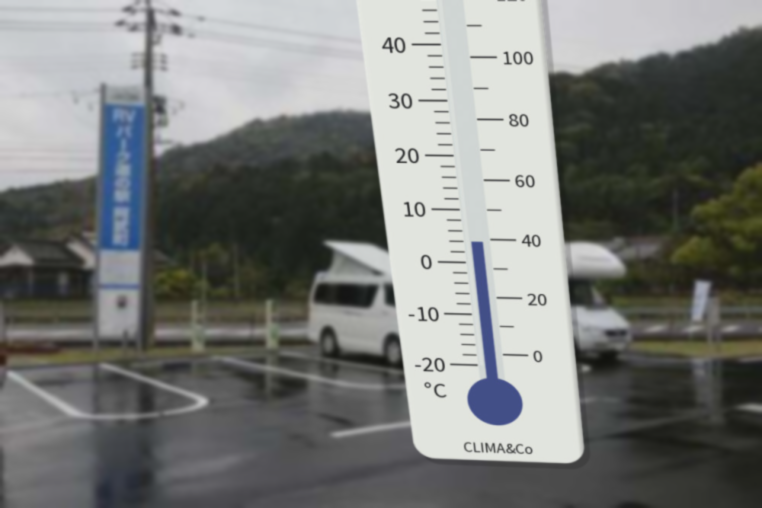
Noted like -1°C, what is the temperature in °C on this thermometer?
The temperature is 4°C
